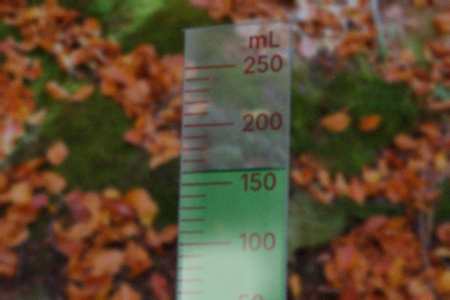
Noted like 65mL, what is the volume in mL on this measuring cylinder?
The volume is 160mL
